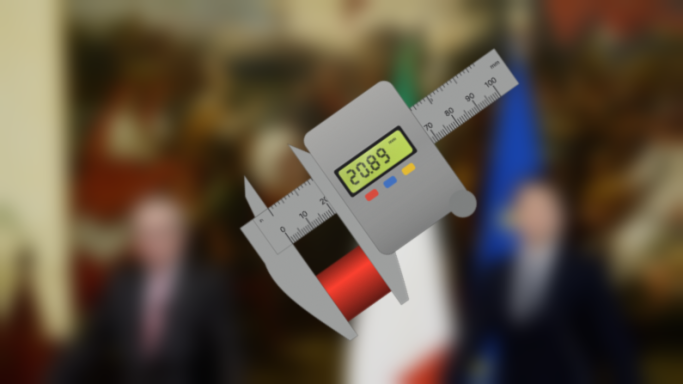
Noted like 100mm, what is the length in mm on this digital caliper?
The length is 20.89mm
